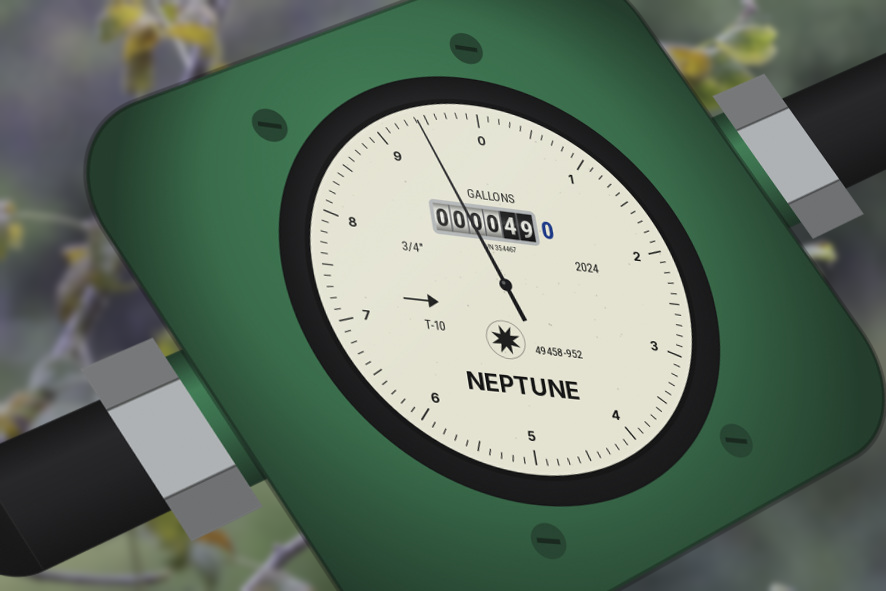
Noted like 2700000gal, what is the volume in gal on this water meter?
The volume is 489.4gal
